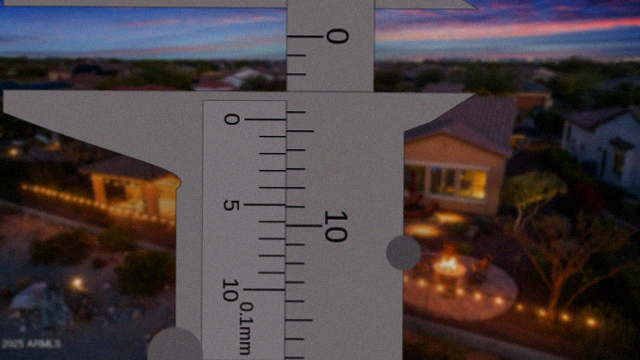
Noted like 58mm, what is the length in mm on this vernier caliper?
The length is 4.4mm
